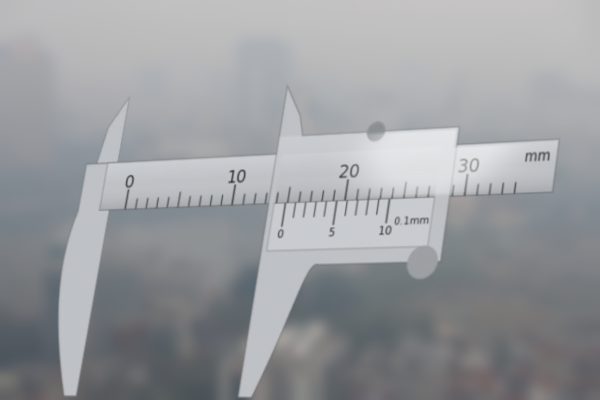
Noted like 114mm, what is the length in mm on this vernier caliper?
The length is 14.8mm
